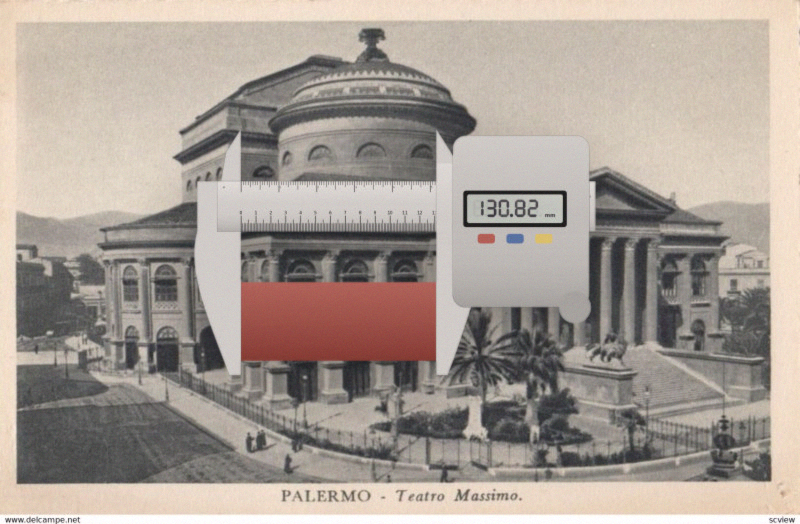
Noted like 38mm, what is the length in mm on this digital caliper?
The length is 130.82mm
